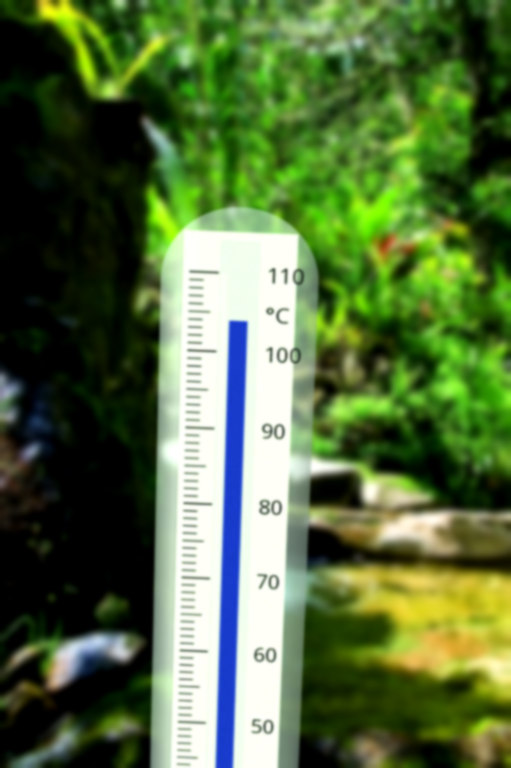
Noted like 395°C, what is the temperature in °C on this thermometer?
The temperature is 104°C
